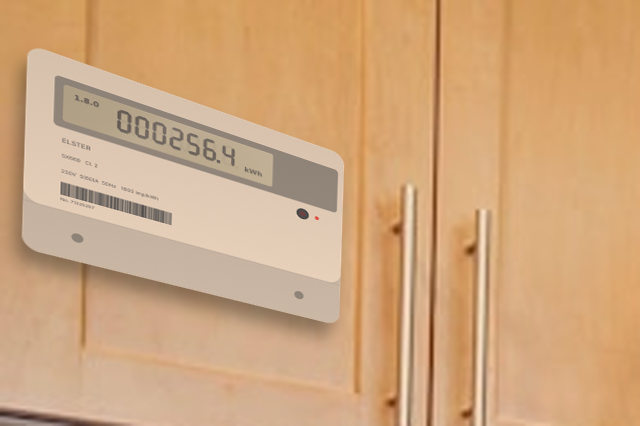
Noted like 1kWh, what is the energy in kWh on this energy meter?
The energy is 256.4kWh
